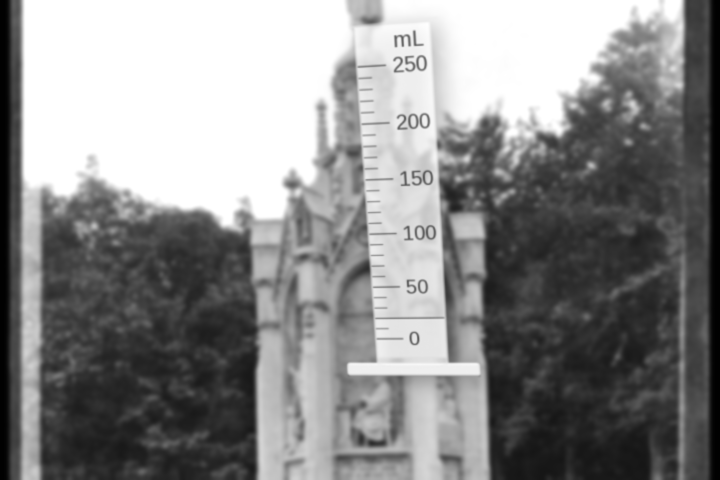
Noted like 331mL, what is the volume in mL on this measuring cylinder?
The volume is 20mL
